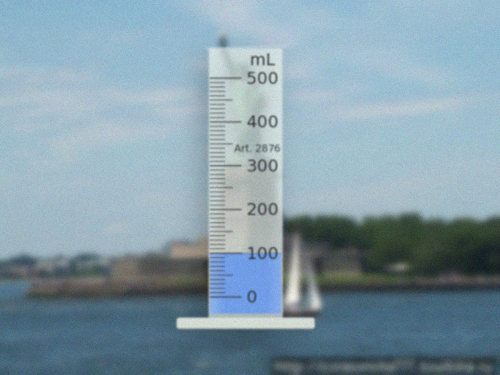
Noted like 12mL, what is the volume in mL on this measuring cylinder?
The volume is 100mL
